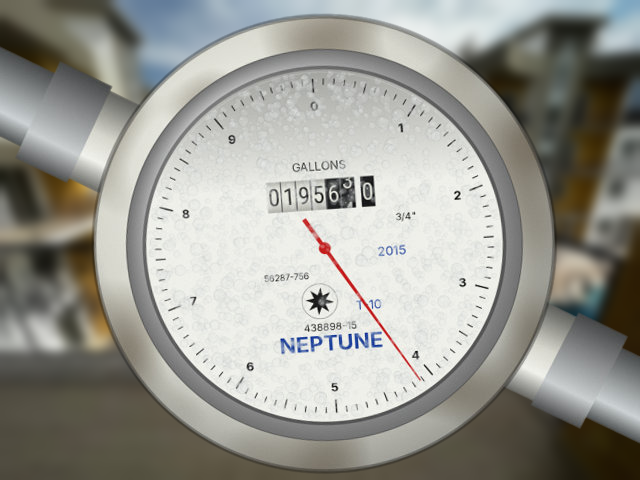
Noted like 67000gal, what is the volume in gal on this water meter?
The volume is 195634.1gal
